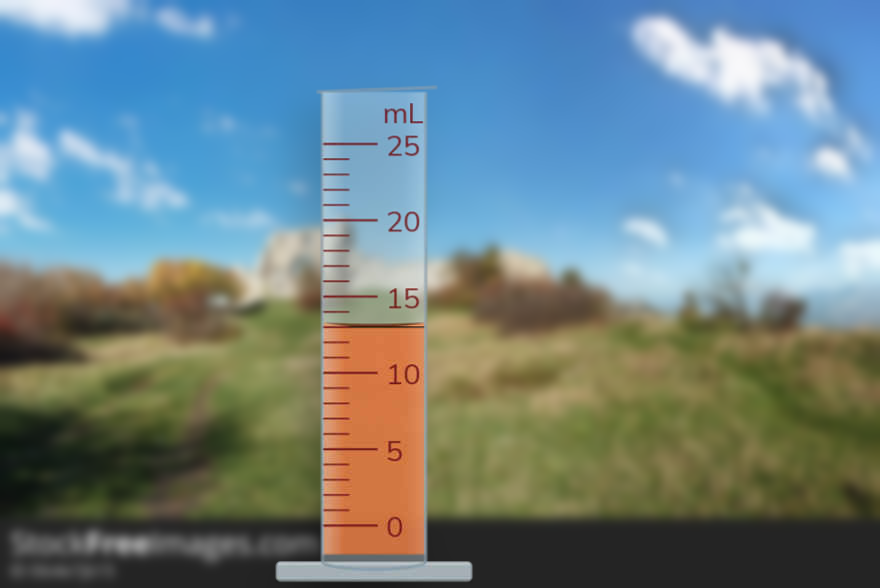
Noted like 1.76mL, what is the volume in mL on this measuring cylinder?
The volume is 13mL
